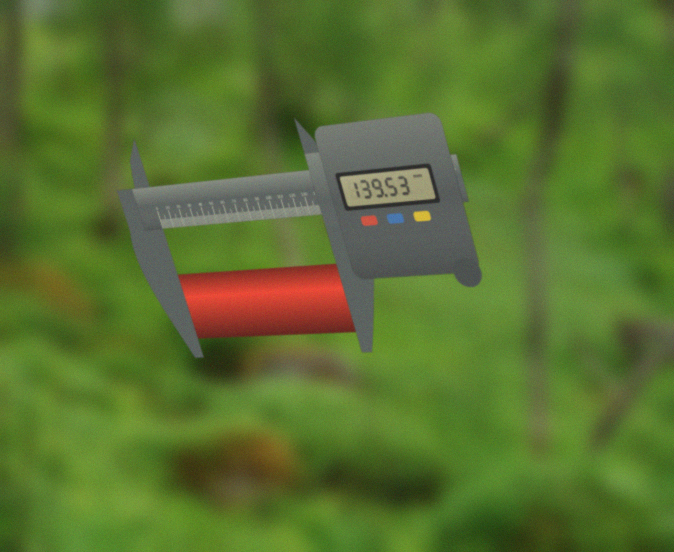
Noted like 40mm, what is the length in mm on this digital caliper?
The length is 139.53mm
